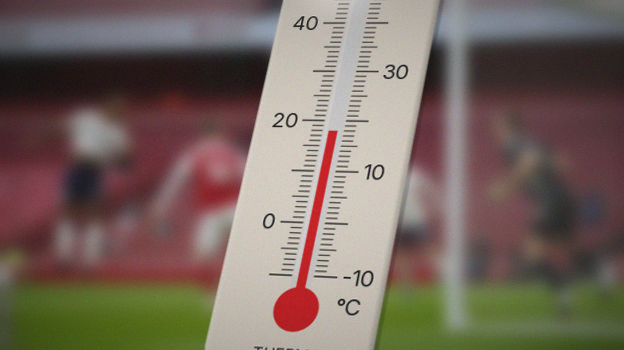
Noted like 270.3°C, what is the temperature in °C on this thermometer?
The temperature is 18°C
